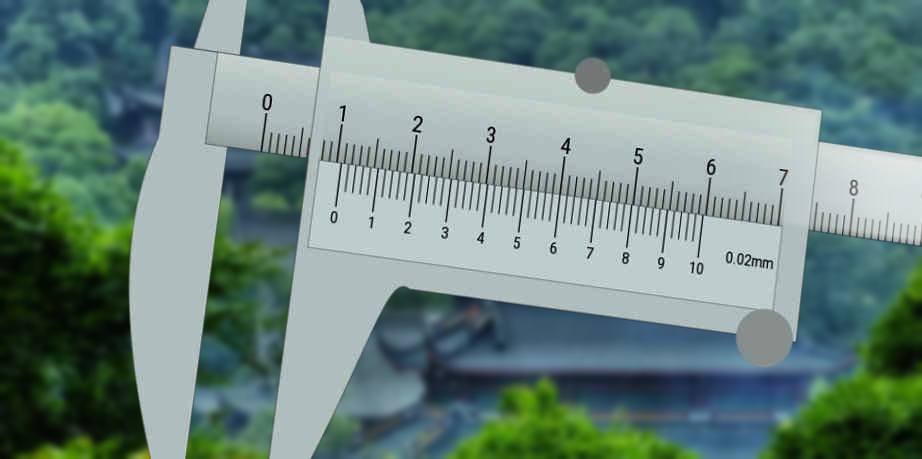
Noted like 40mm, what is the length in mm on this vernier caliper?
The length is 10.6mm
